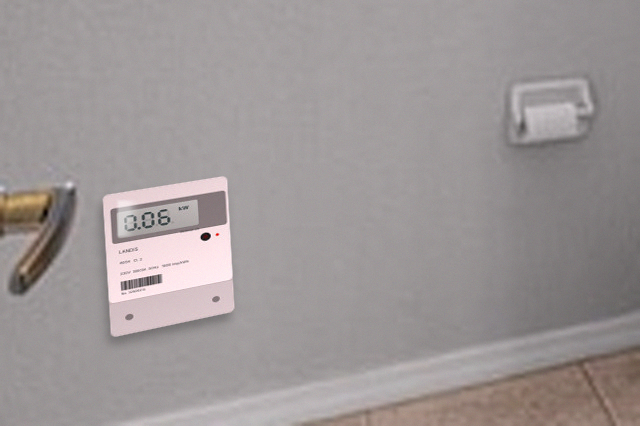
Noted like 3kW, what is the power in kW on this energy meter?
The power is 0.06kW
